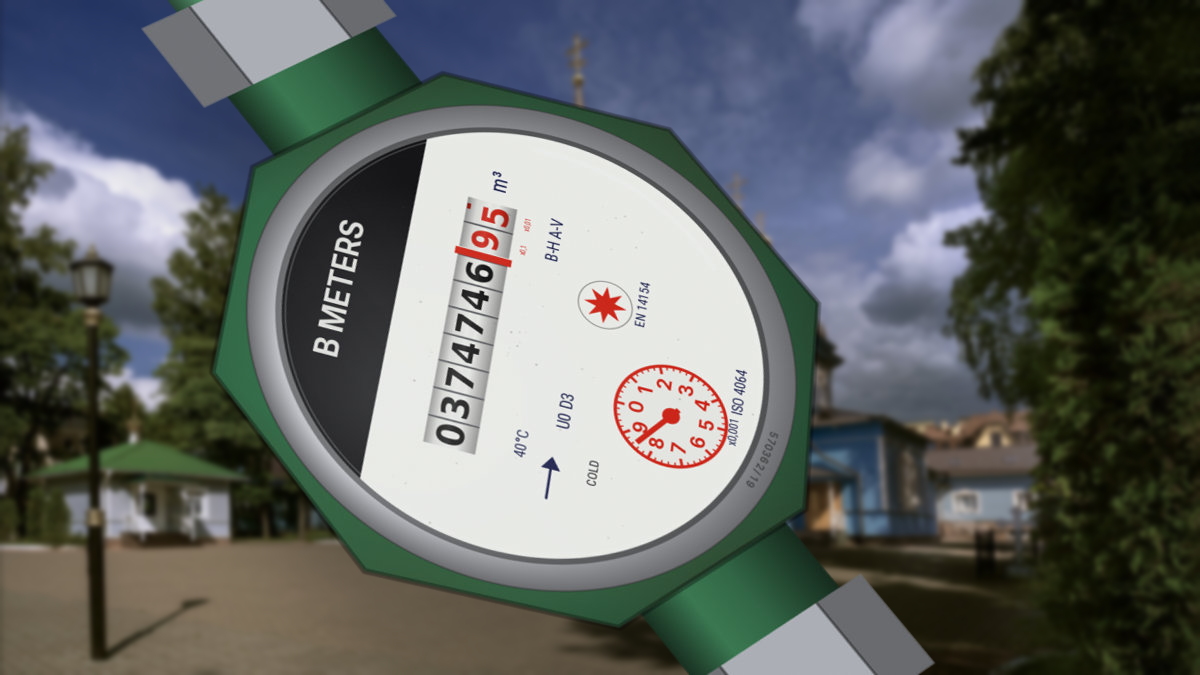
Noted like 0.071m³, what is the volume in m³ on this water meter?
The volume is 374746.948m³
